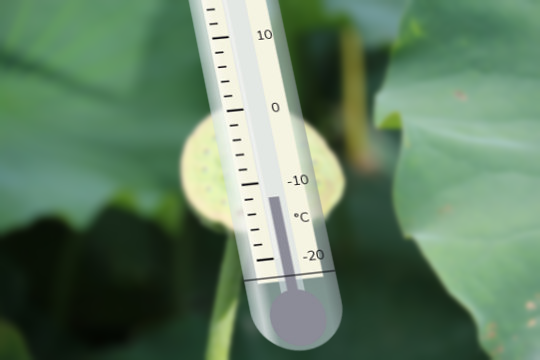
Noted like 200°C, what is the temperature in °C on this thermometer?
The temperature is -12°C
